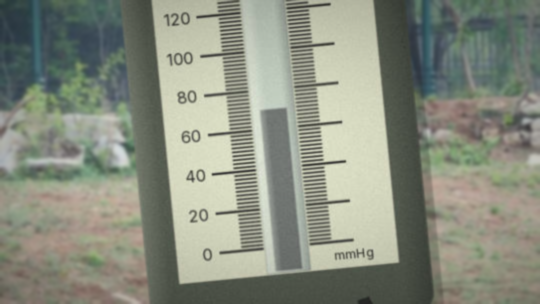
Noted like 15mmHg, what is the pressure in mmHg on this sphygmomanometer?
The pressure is 70mmHg
